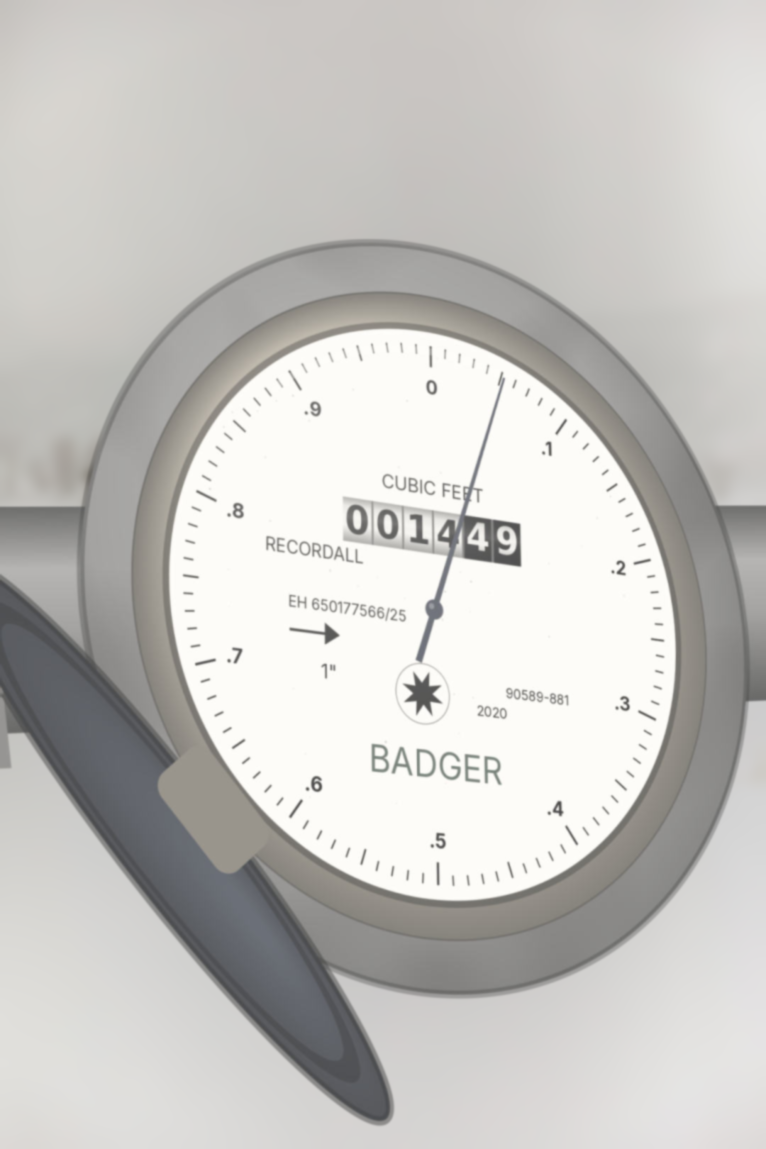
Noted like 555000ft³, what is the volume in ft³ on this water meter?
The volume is 1449.05ft³
